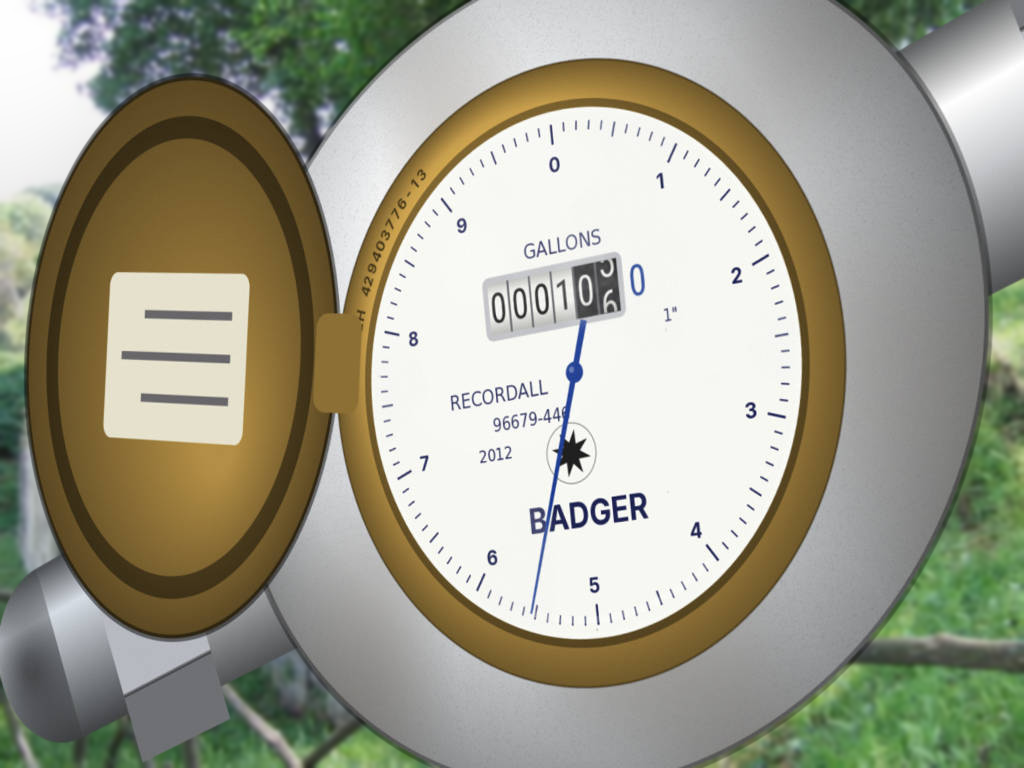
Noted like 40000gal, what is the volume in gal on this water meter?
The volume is 1055.5gal
